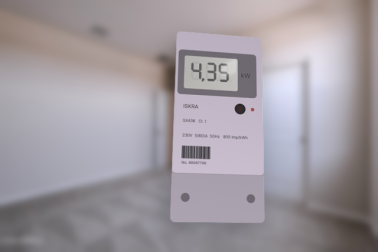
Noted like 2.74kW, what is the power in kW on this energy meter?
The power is 4.35kW
